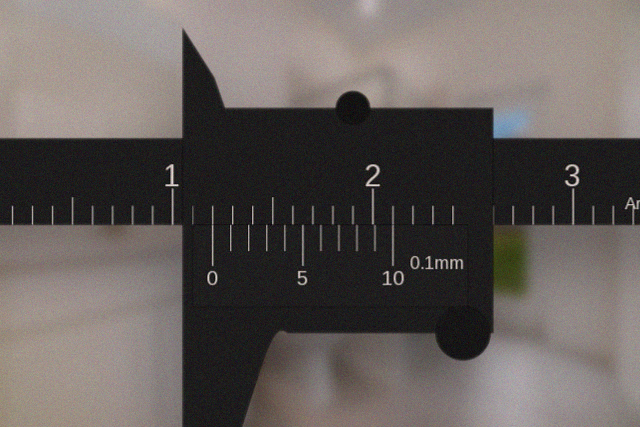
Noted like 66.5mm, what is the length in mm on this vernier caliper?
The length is 12.0mm
